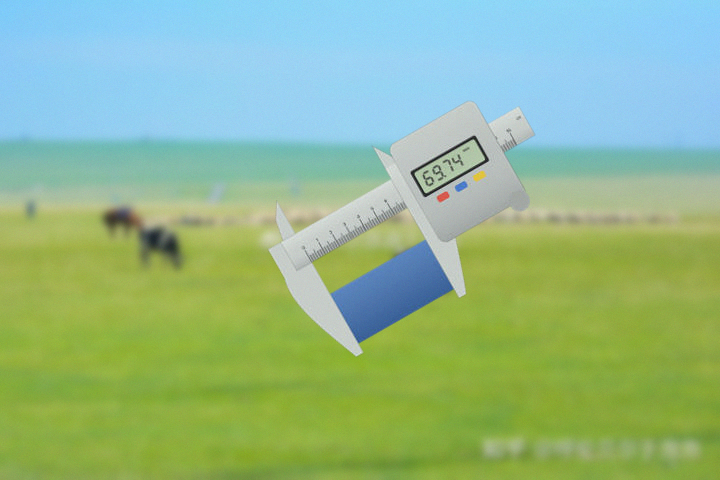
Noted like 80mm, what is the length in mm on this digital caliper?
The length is 69.74mm
